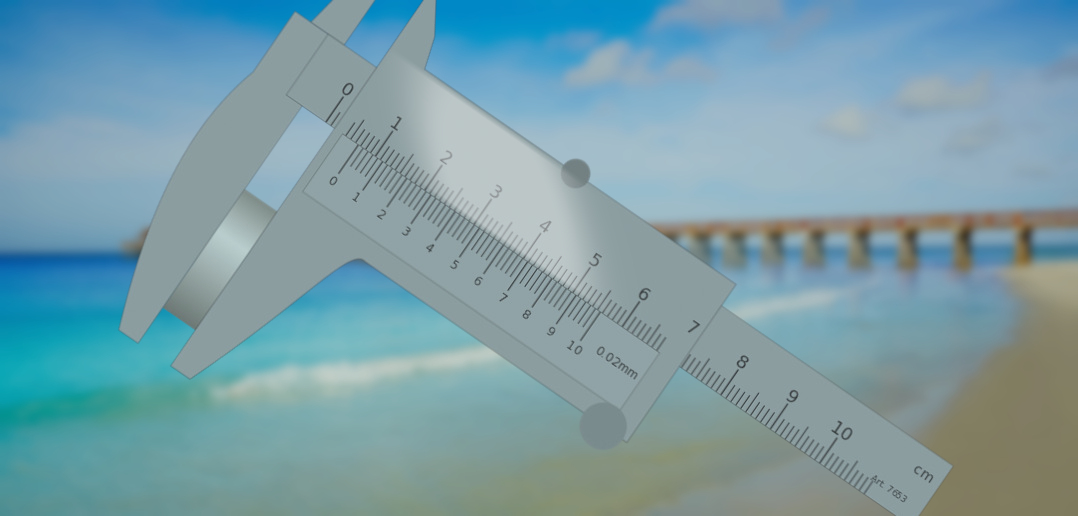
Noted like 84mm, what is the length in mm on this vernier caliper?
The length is 6.6mm
